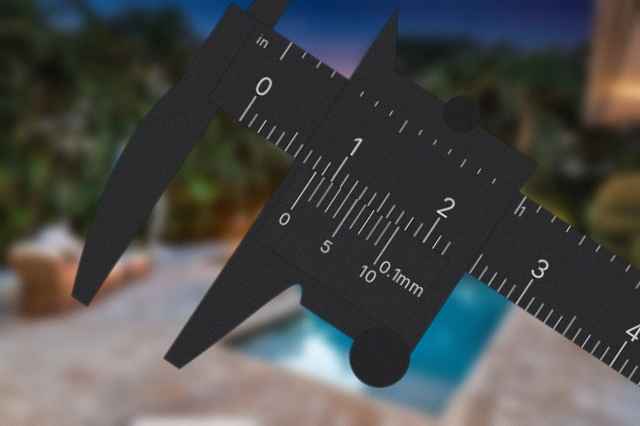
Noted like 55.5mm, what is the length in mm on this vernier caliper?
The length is 8.4mm
